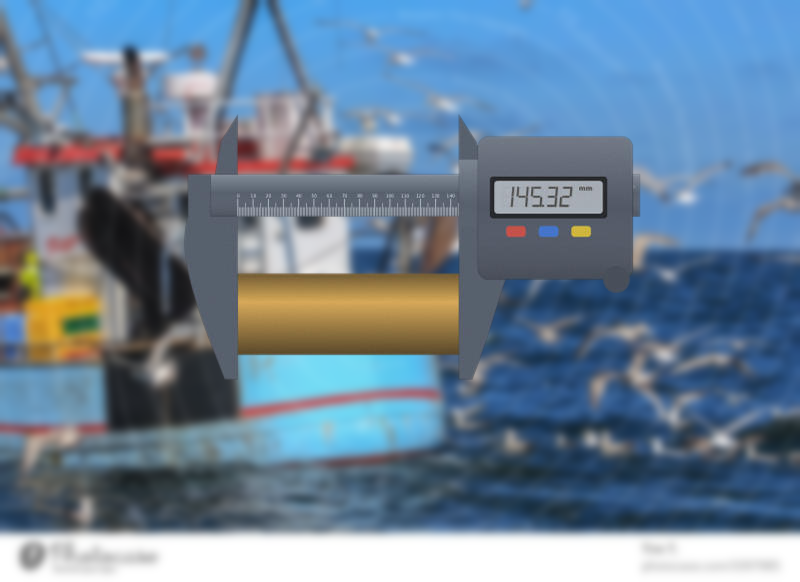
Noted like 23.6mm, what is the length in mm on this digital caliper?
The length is 145.32mm
